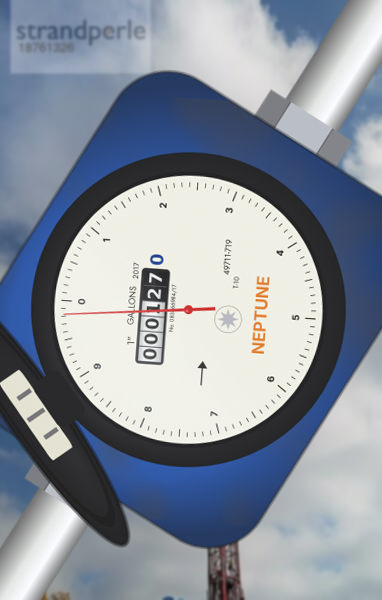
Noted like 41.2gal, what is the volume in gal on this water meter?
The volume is 1269.8gal
